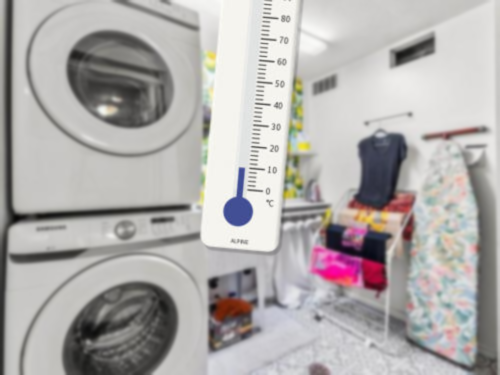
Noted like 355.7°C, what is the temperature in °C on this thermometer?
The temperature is 10°C
